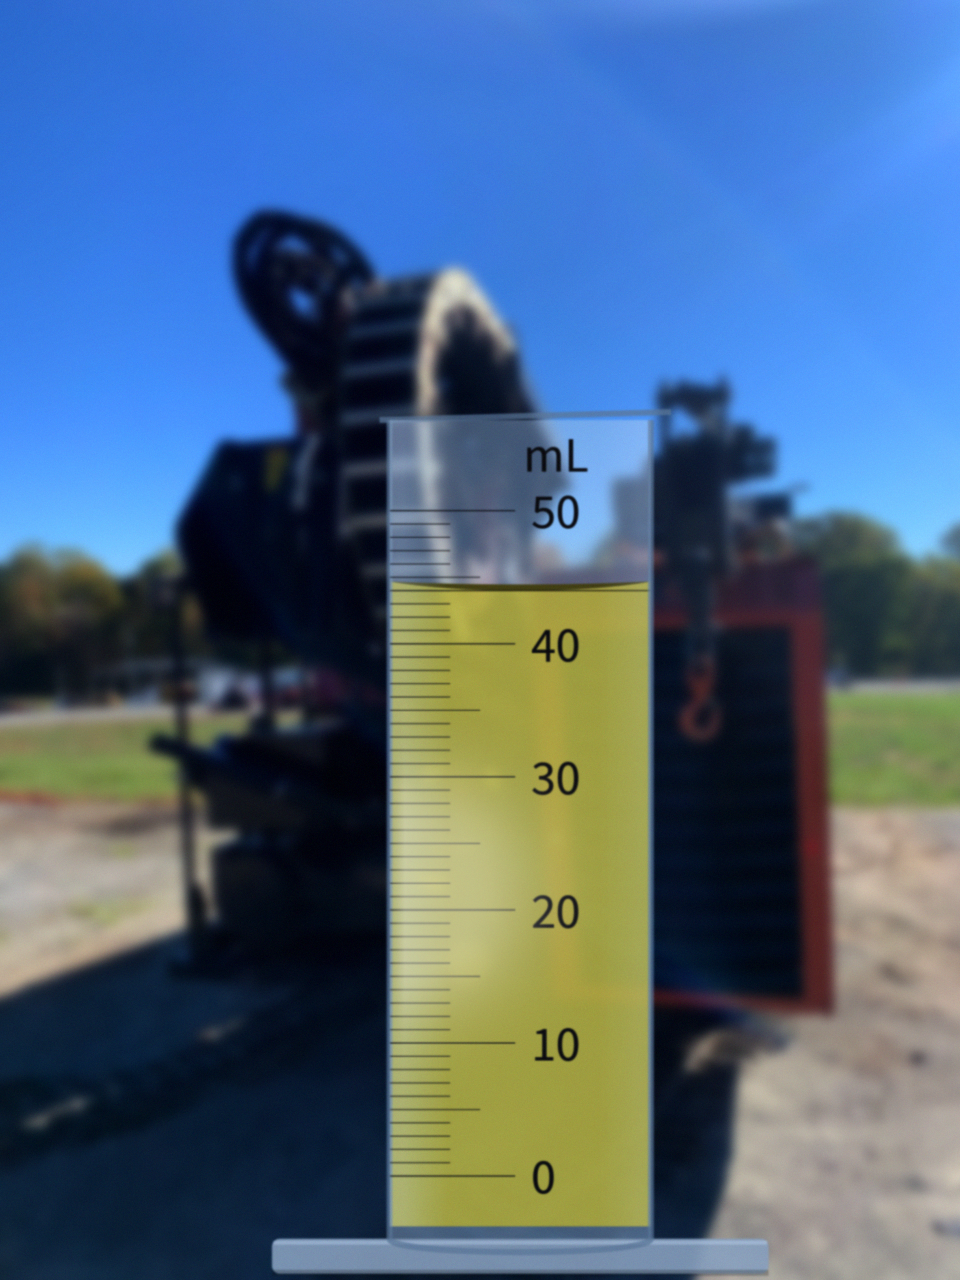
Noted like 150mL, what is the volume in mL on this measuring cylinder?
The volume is 44mL
